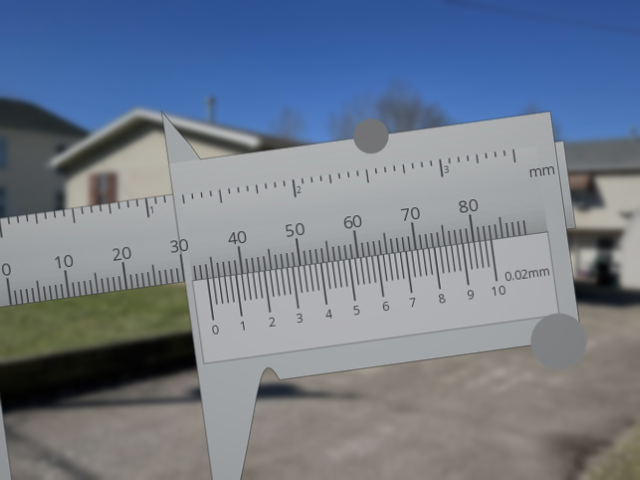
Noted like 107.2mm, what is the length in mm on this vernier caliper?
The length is 34.0mm
